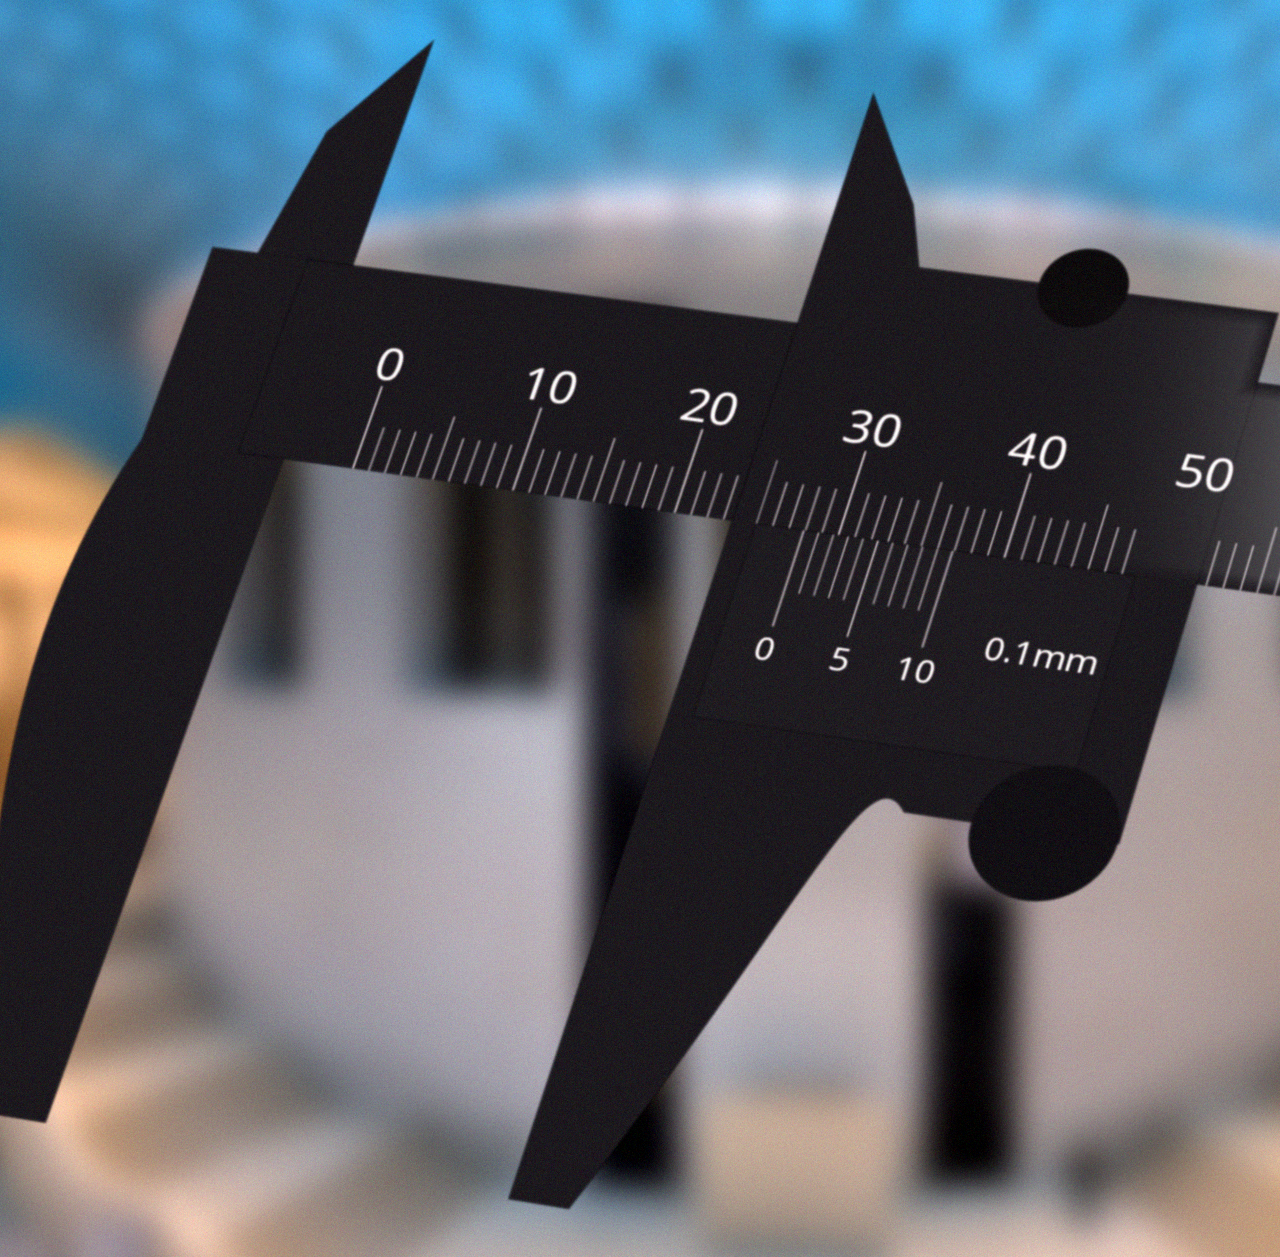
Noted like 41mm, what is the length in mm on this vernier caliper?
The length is 27.9mm
